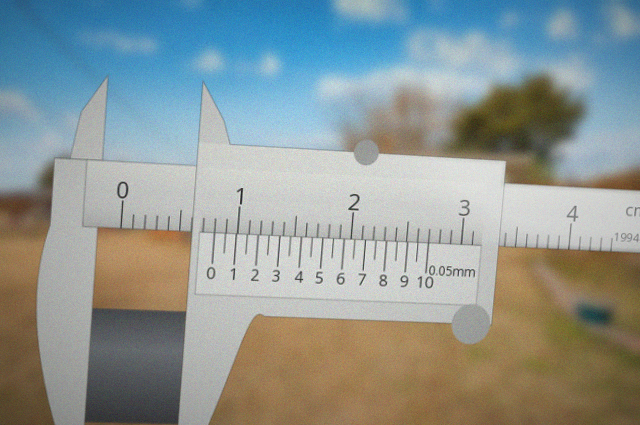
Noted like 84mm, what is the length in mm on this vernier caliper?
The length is 8.0mm
